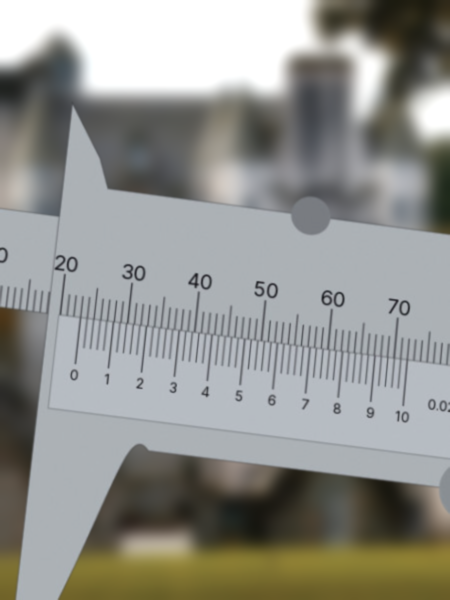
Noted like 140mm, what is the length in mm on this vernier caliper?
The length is 23.0mm
